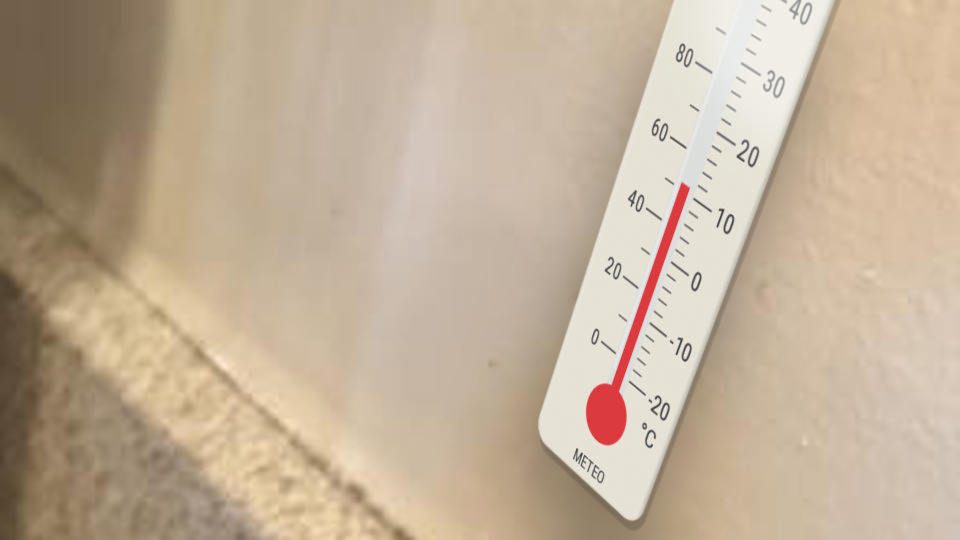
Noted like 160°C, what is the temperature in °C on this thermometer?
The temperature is 11°C
